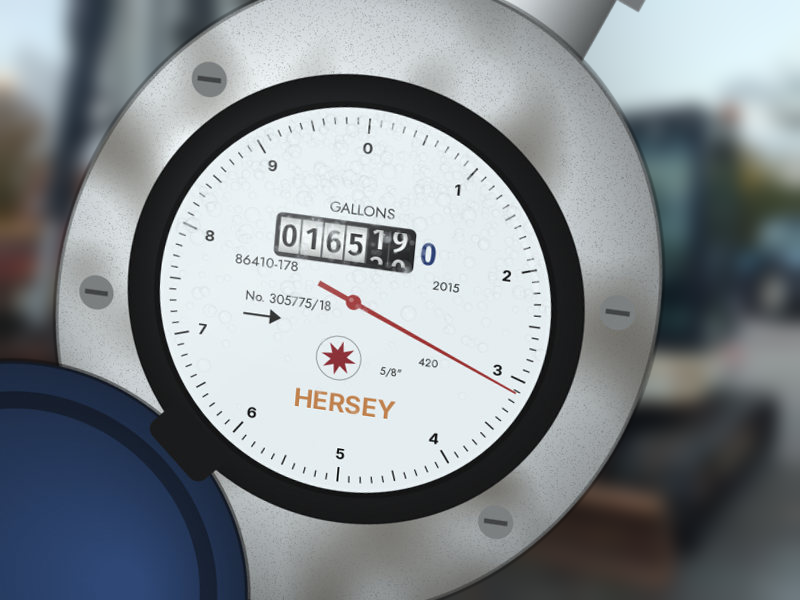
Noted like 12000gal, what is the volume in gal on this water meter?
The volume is 165193.1gal
